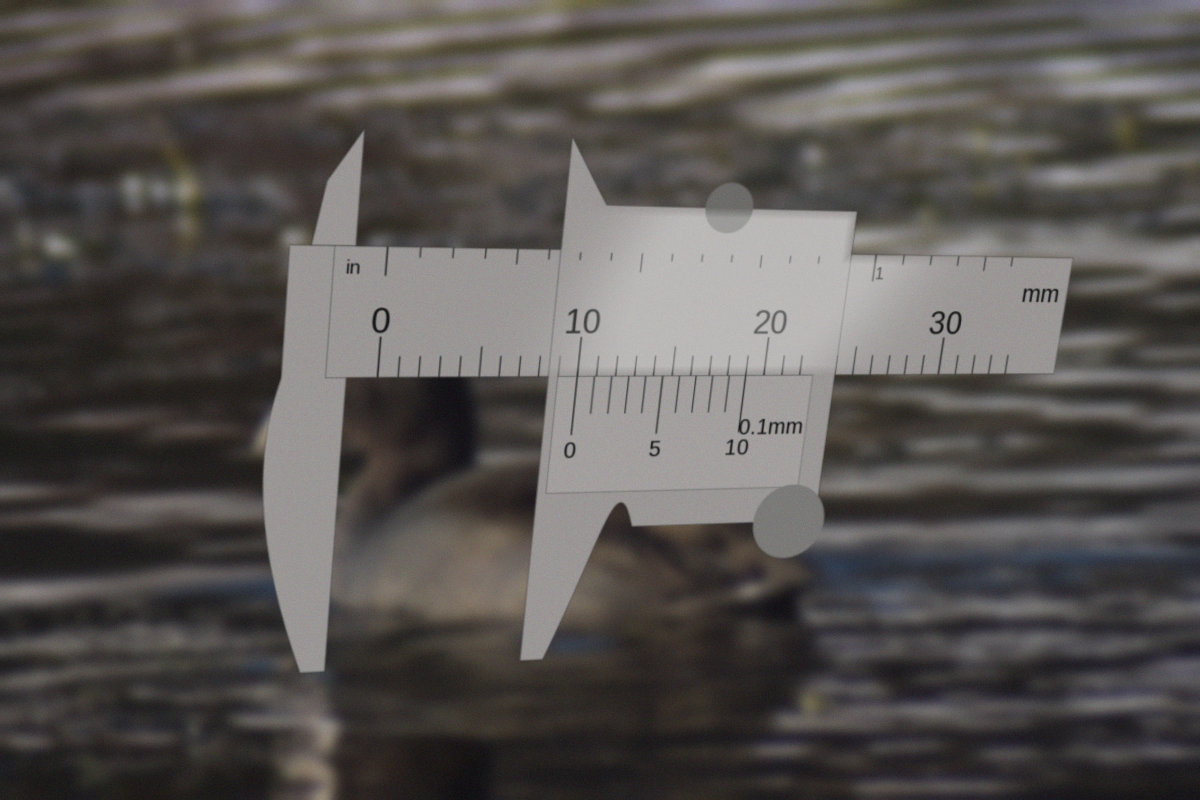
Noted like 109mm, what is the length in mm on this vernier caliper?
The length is 10.0mm
